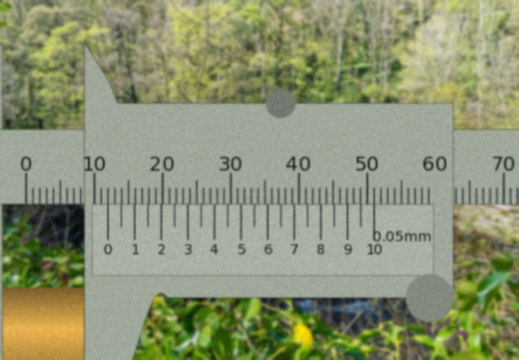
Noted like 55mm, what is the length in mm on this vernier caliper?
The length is 12.0mm
